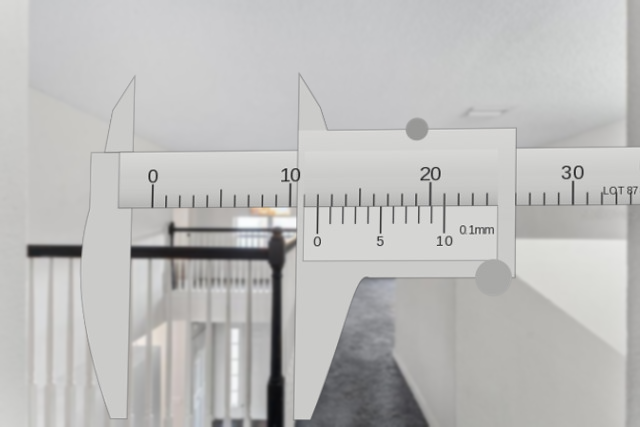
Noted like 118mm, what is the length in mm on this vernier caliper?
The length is 12.0mm
